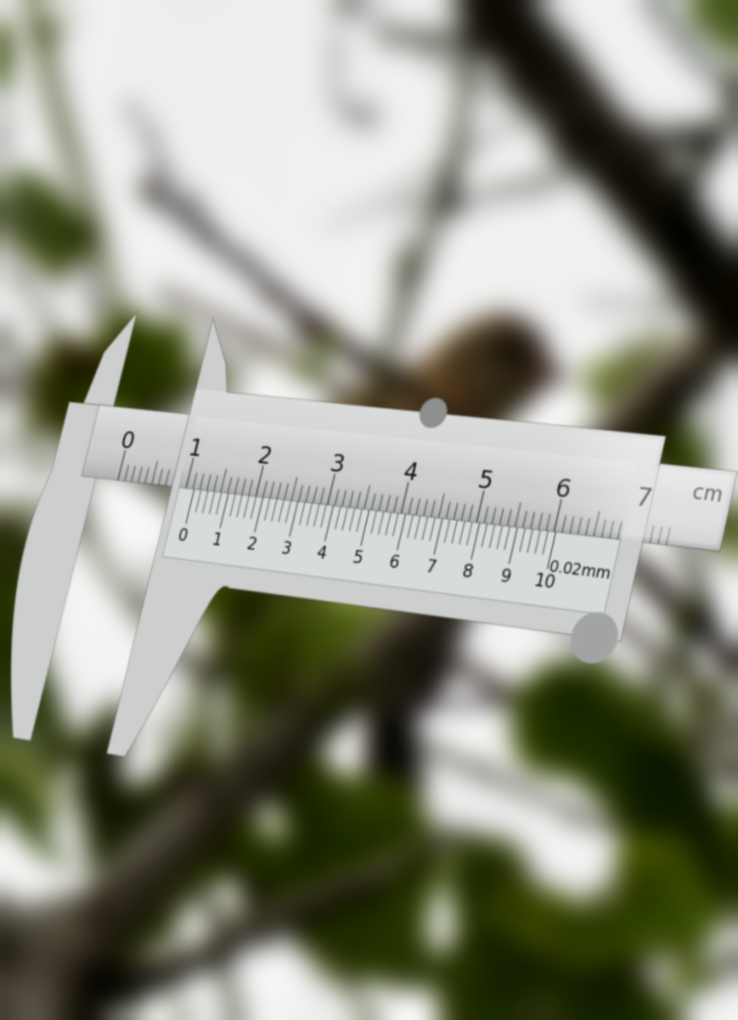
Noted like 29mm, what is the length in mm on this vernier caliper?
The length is 11.2mm
